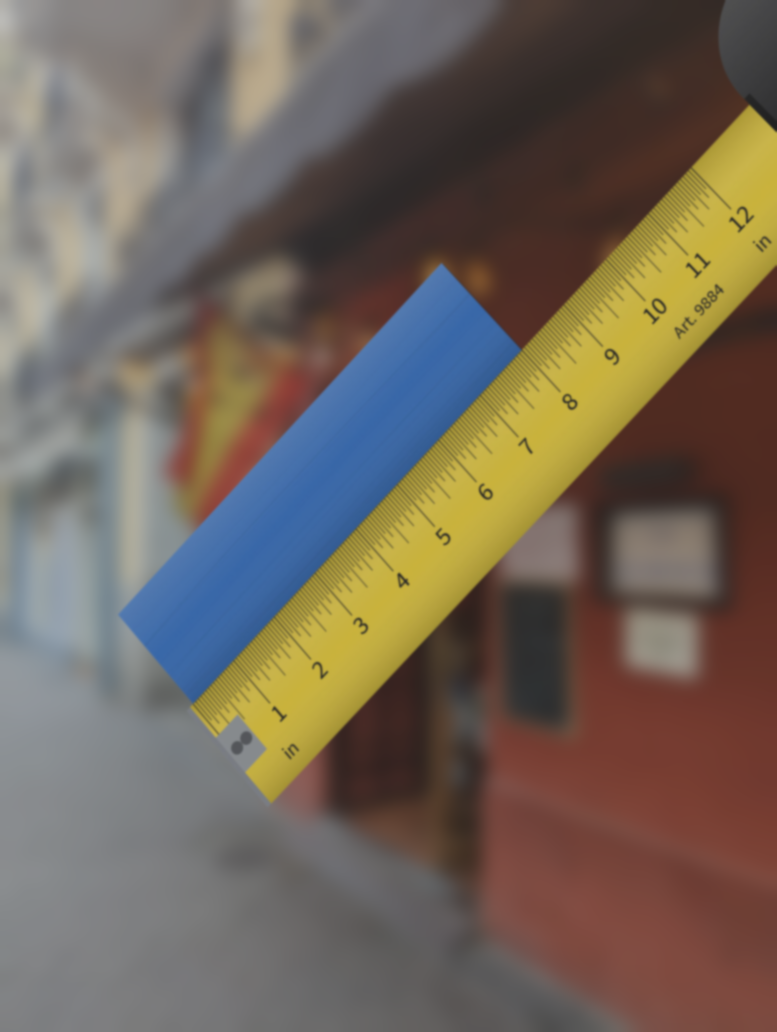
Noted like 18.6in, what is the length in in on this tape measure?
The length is 8in
